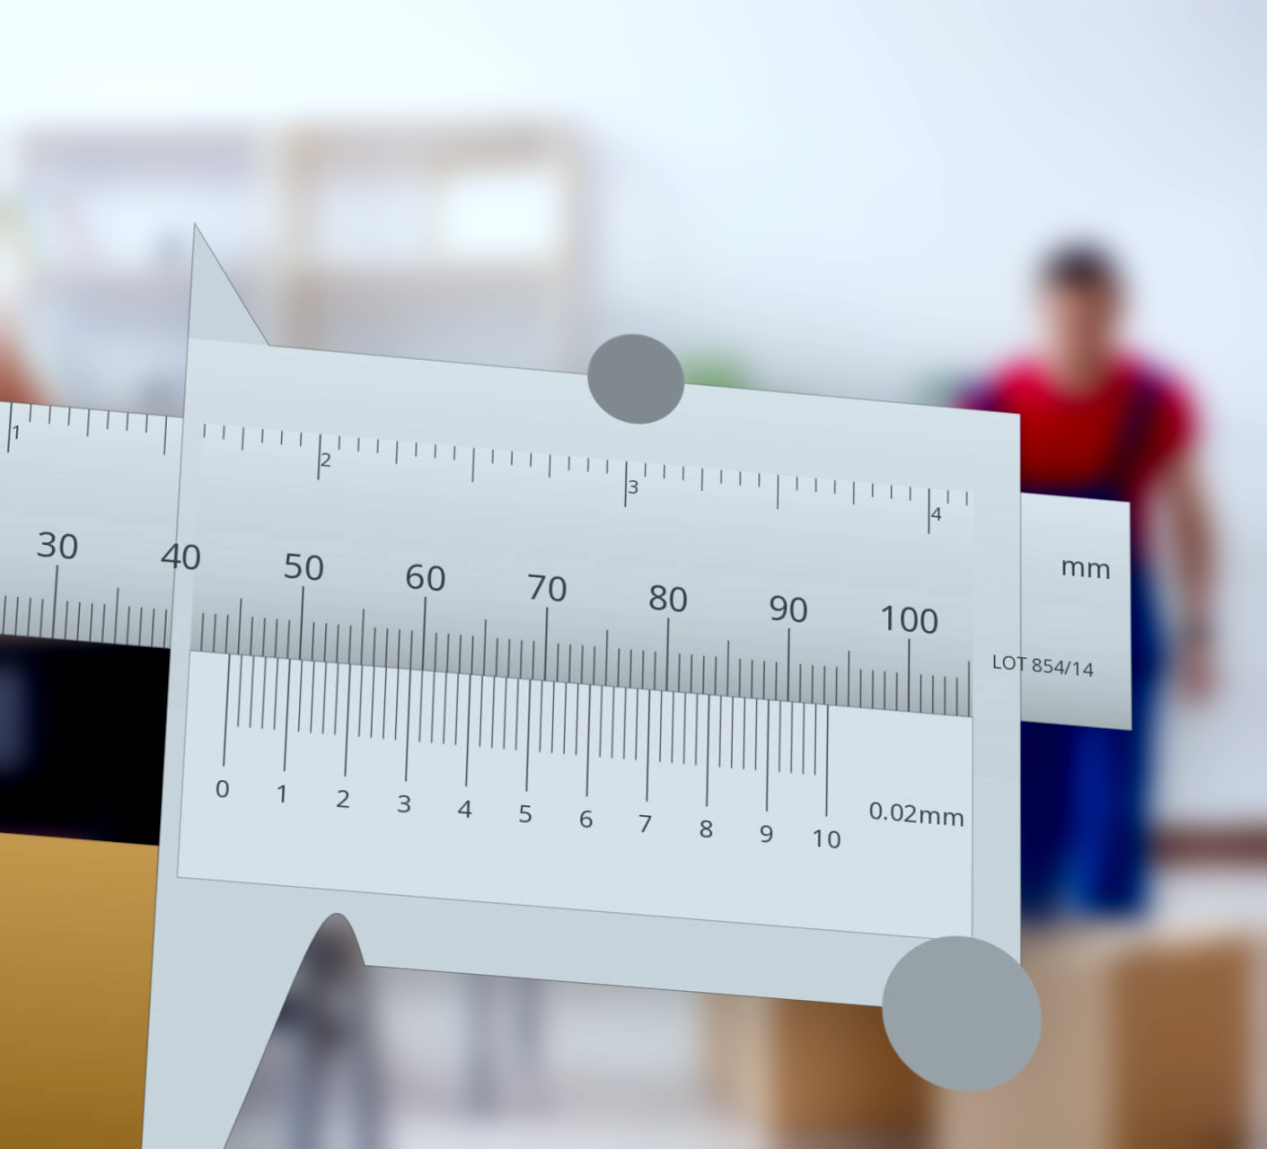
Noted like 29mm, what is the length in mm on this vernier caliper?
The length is 44.3mm
